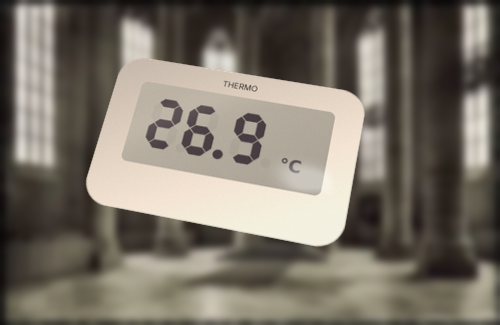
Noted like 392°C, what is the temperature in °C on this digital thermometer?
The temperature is 26.9°C
